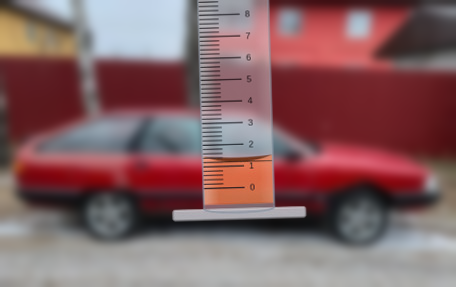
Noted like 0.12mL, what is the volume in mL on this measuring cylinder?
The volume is 1.2mL
